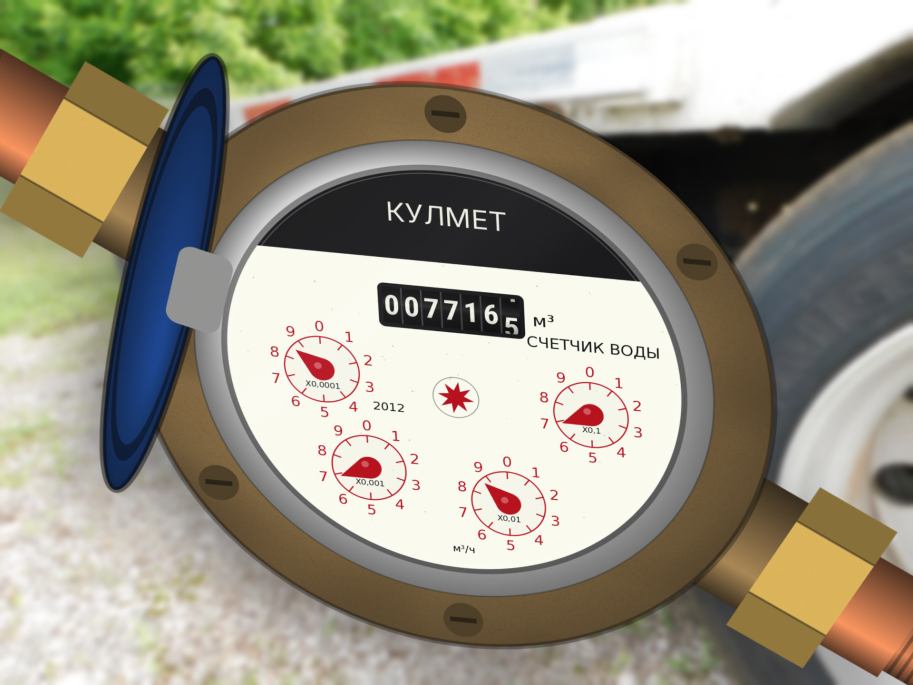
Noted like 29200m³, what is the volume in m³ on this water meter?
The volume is 77164.6868m³
